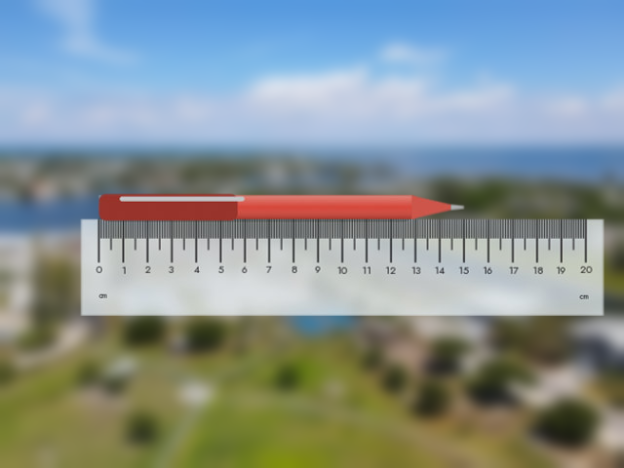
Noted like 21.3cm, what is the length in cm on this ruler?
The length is 15cm
